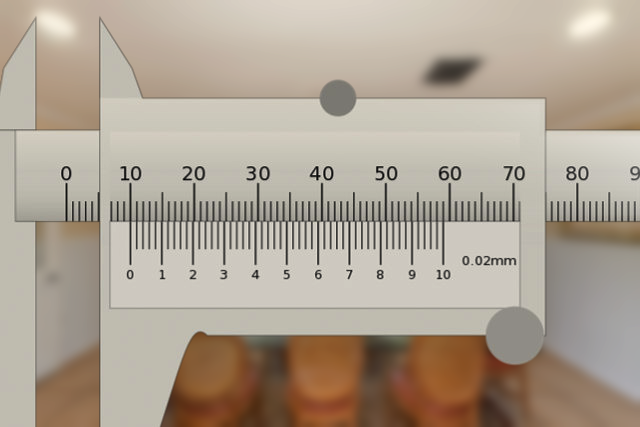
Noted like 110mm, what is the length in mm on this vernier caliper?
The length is 10.0mm
